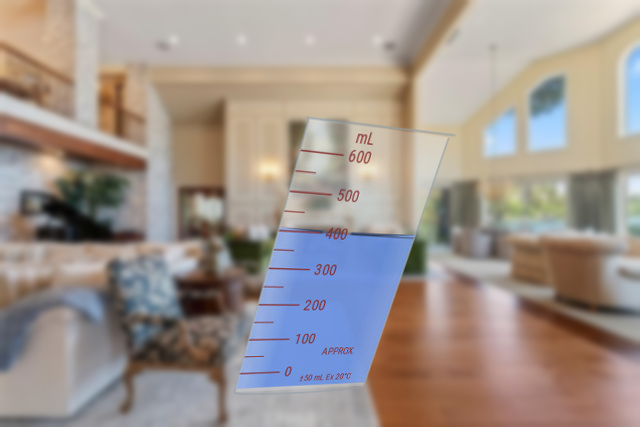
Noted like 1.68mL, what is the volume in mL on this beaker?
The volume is 400mL
